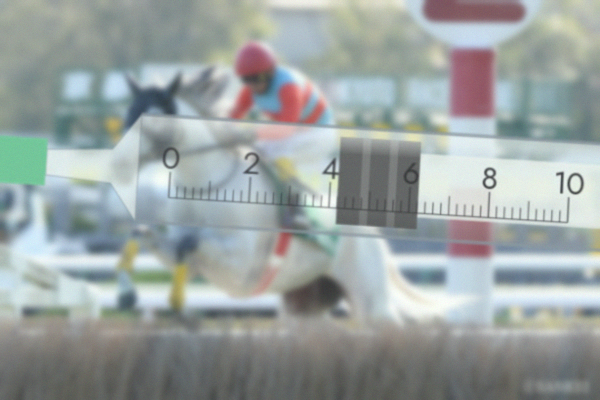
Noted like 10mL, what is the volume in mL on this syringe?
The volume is 4.2mL
